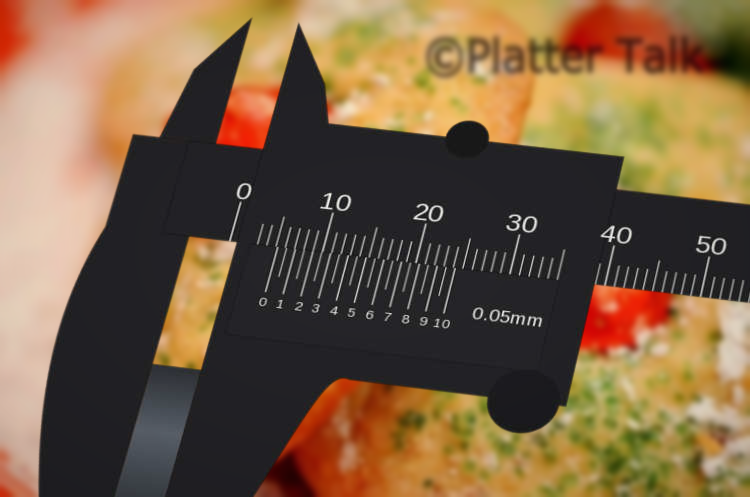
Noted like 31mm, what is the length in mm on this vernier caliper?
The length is 5.2mm
